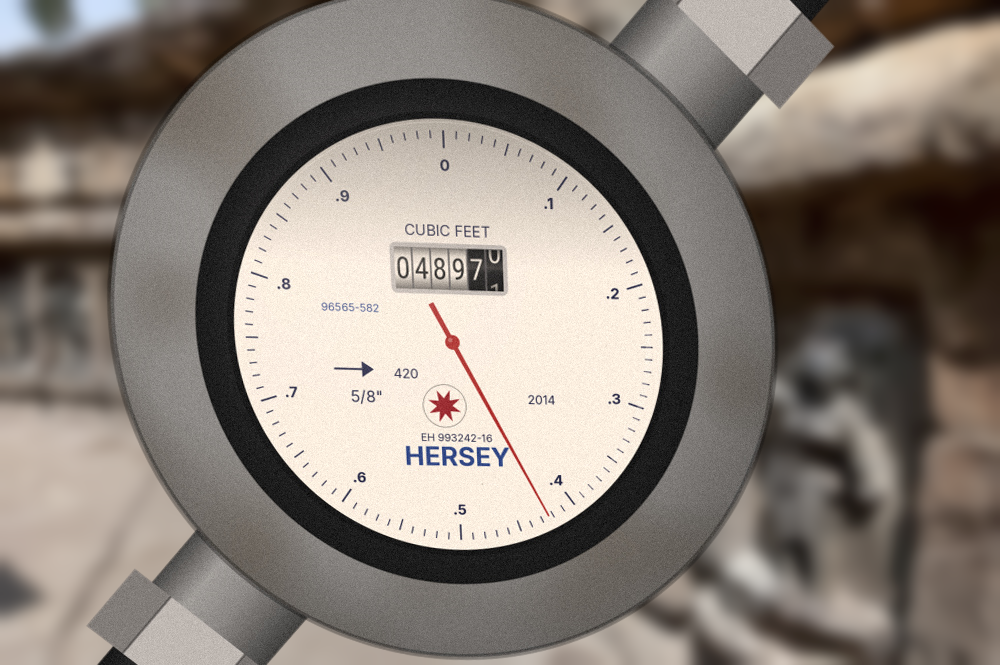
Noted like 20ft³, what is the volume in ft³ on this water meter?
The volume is 48970.42ft³
